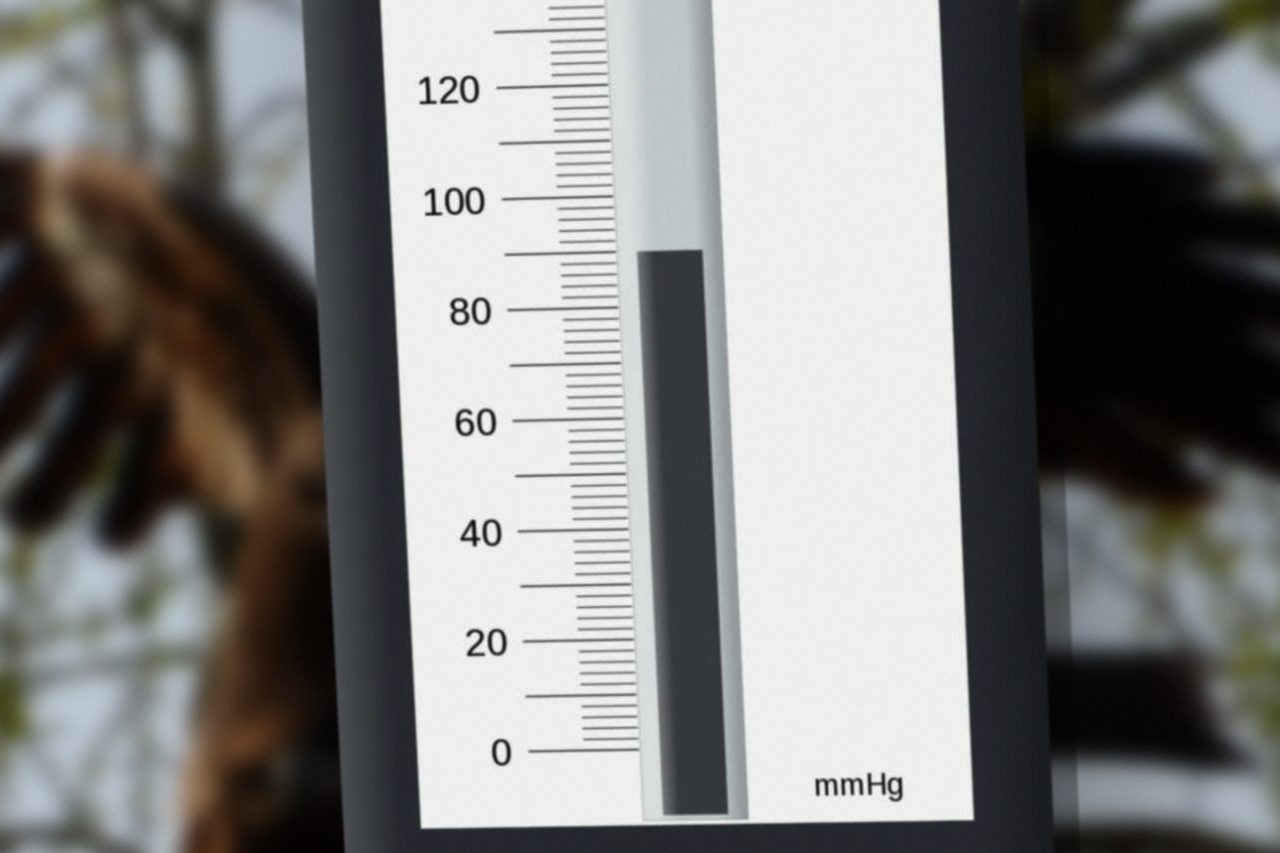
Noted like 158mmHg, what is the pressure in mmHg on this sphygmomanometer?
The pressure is 90mmHg
